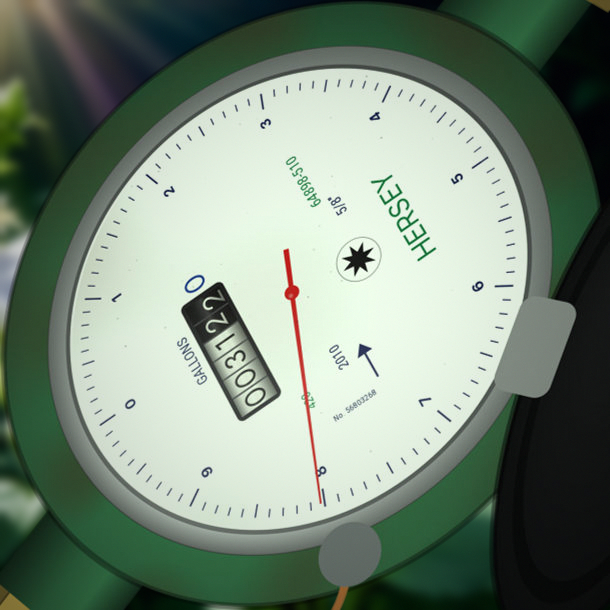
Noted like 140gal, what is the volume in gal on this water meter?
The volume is 31218.0gal
